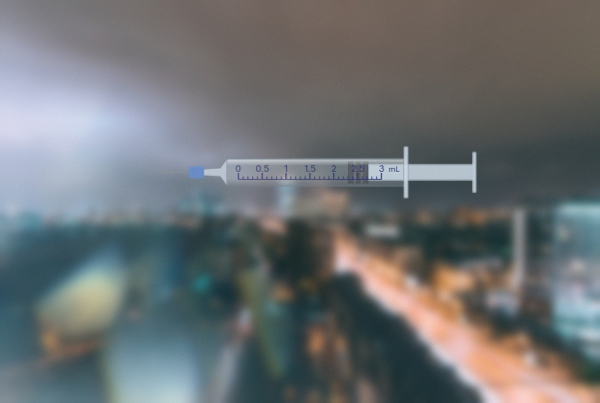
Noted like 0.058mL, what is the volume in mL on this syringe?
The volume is 2.3mL
